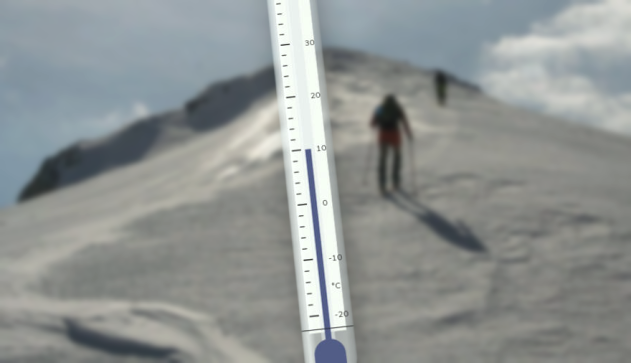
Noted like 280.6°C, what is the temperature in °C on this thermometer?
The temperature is 10°C
